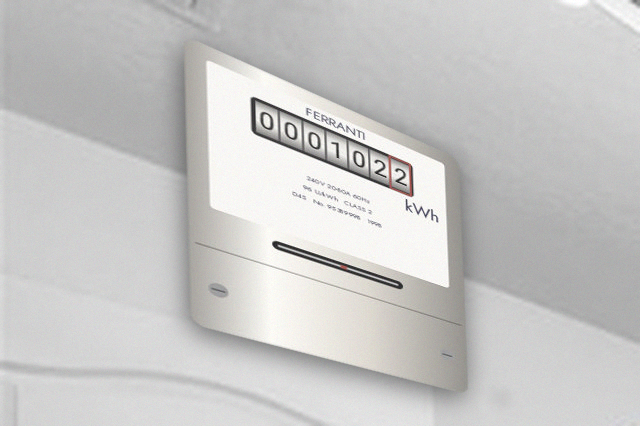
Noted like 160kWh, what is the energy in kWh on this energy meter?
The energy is 102.2kWh
